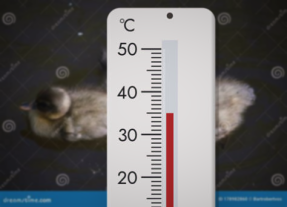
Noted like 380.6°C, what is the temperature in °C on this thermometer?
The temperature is 35°C
